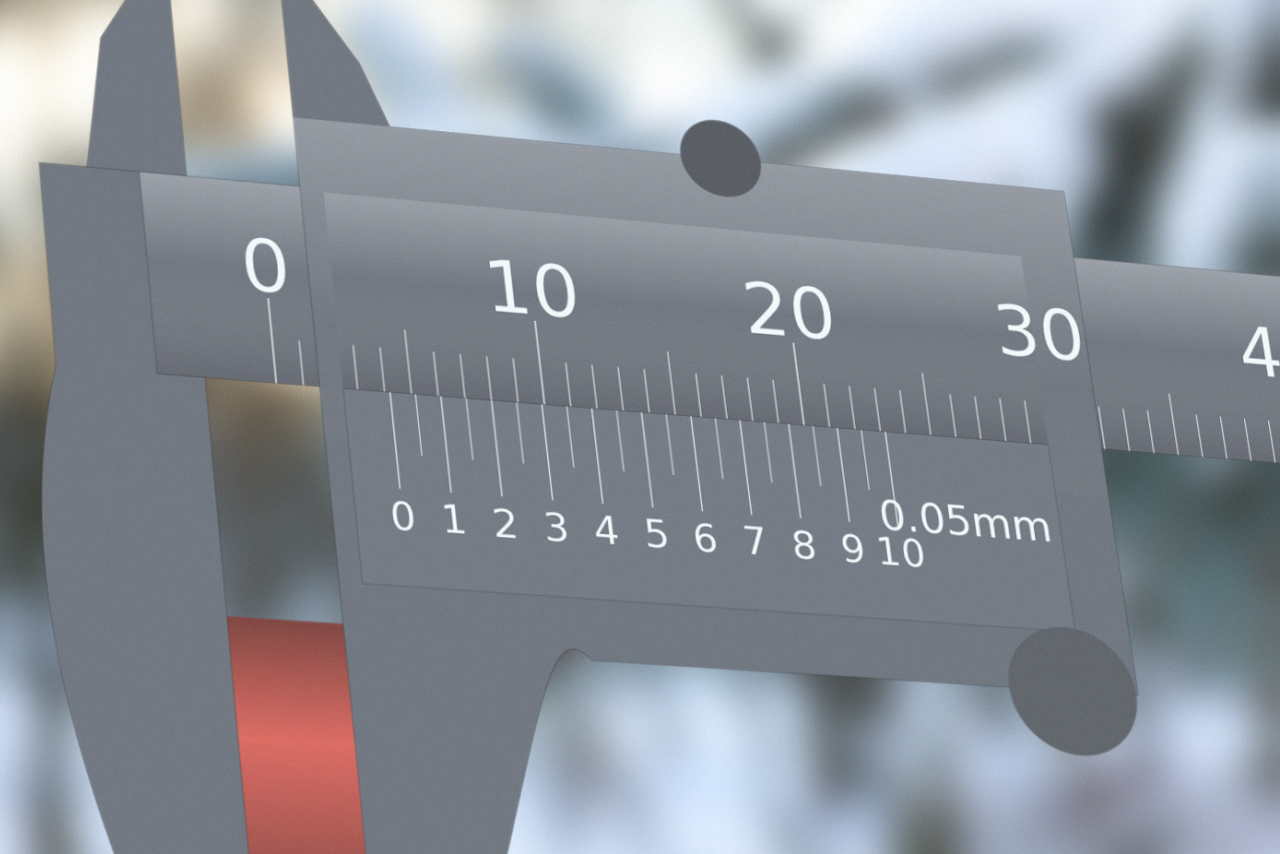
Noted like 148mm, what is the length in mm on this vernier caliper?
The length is 4.20mm
